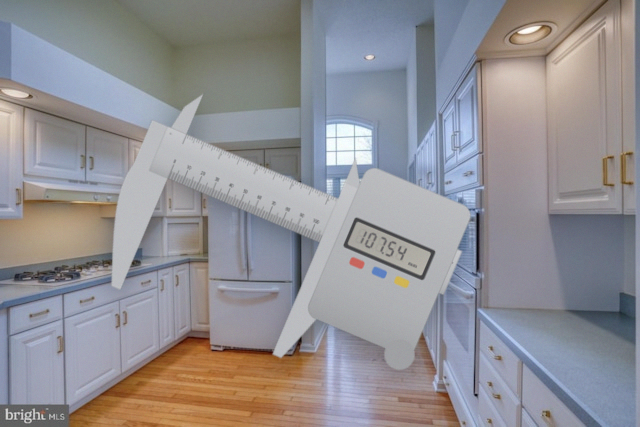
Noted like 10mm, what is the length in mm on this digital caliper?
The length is 107.54mm
